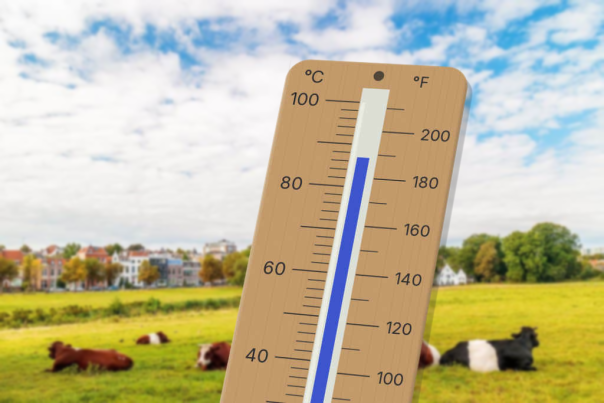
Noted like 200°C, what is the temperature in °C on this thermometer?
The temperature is 87°C
